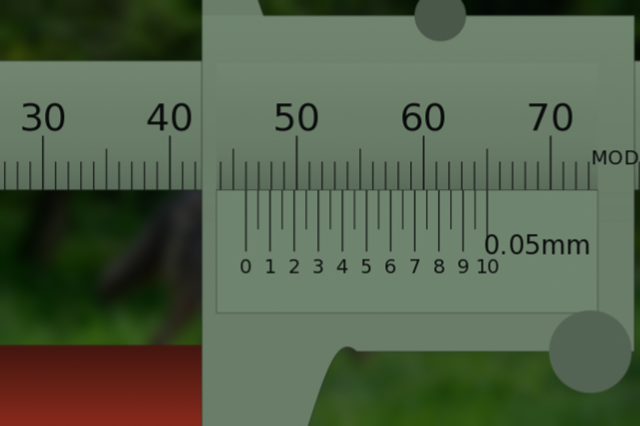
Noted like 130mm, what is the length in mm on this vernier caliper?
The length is 46.0mm
